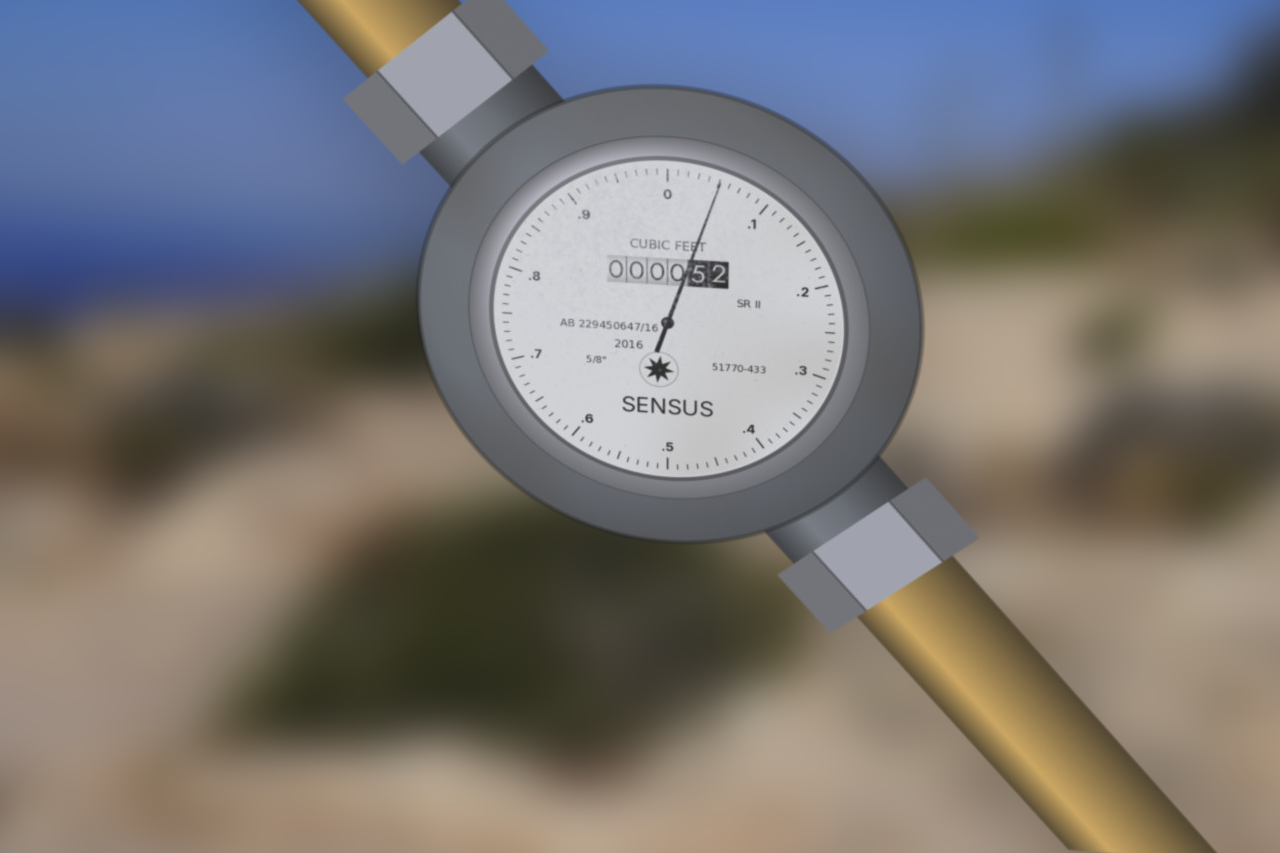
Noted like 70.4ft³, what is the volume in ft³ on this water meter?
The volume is 52.05ft³
